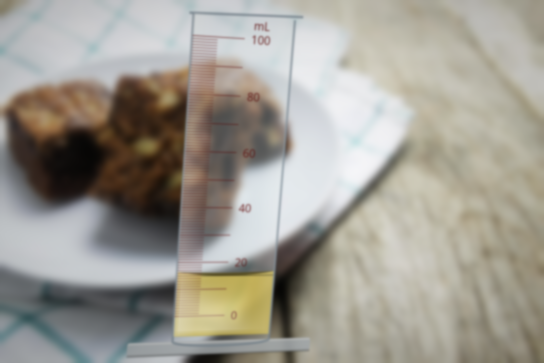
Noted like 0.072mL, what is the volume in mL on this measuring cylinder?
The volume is 15mL
